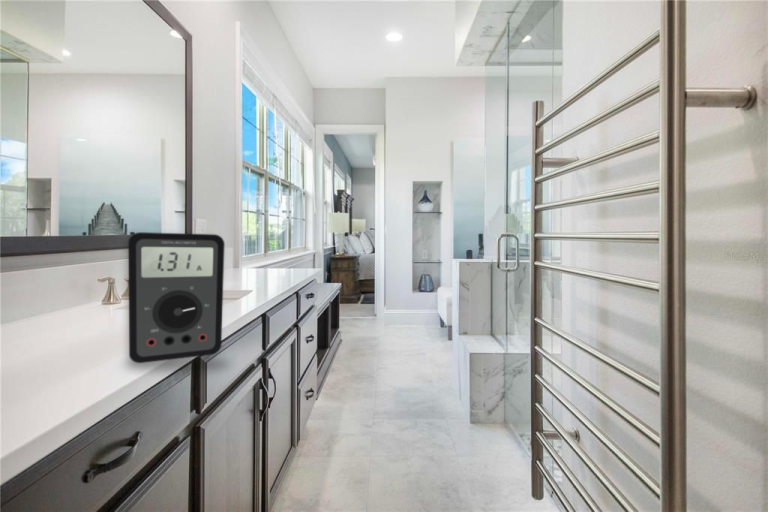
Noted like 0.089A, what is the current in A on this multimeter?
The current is 1.31A
